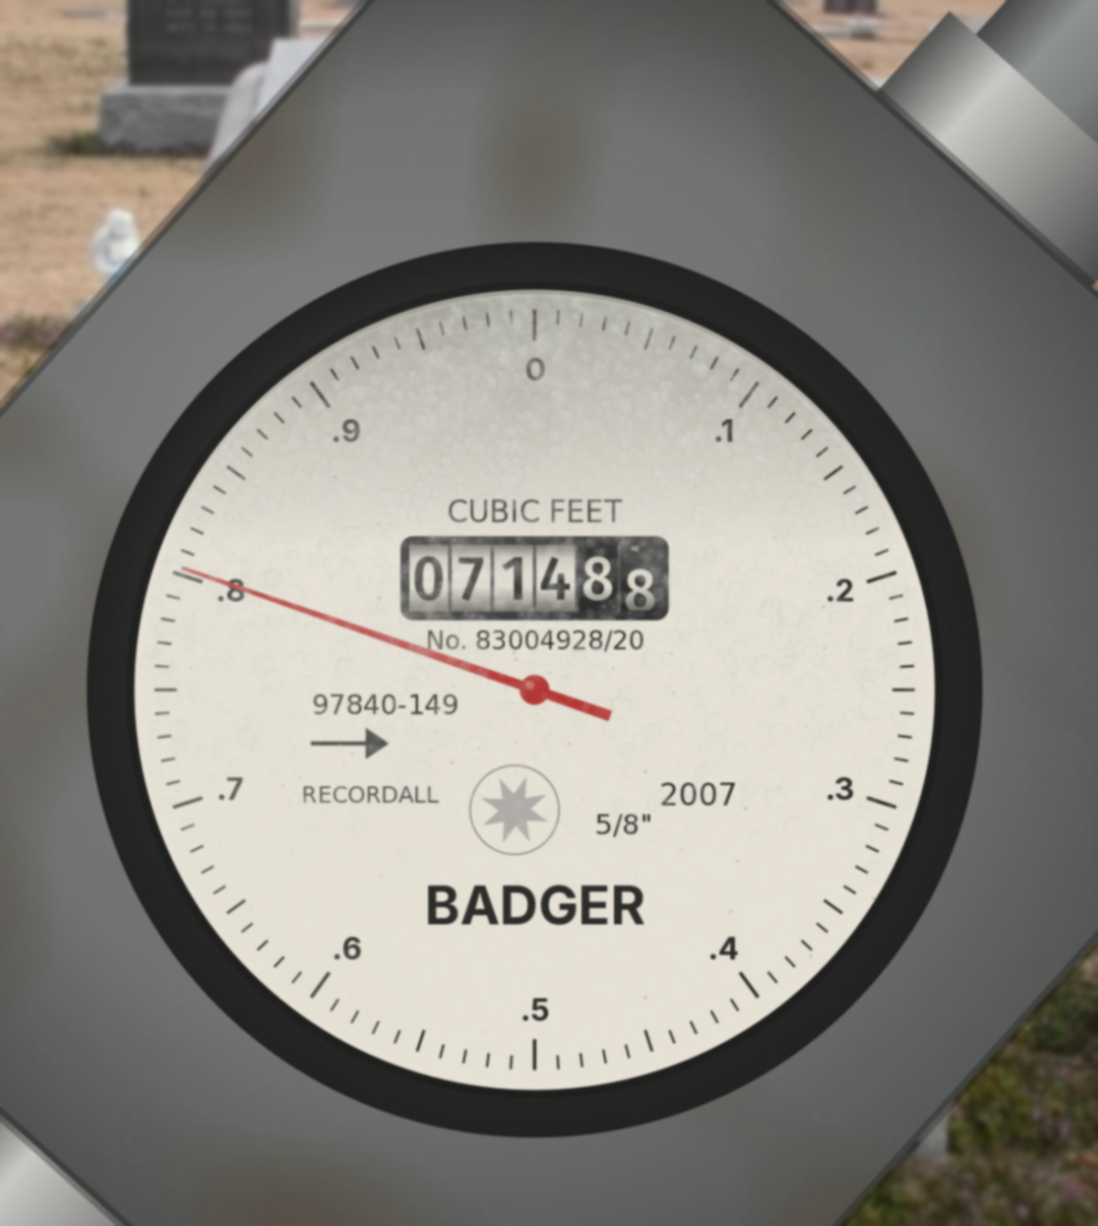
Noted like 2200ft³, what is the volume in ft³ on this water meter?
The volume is 71487.80ft³
